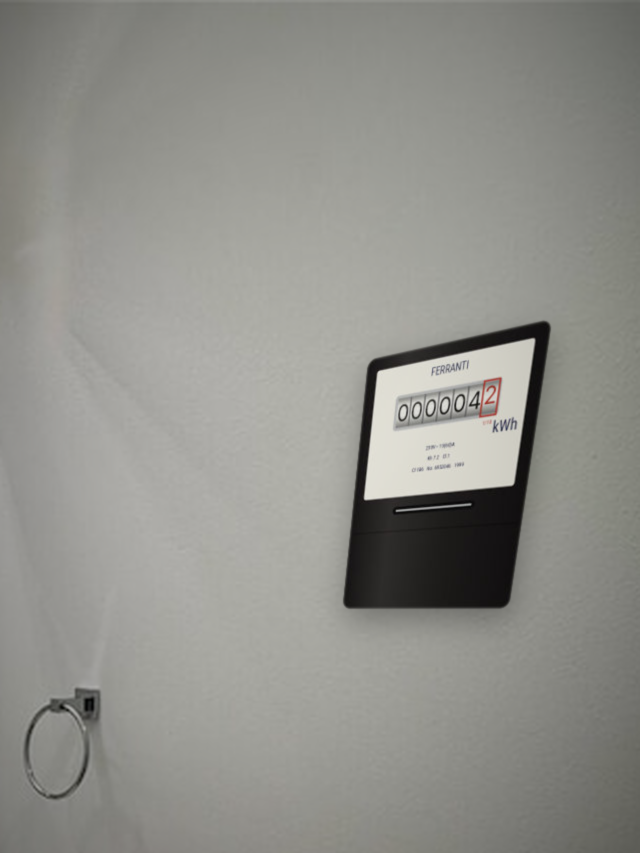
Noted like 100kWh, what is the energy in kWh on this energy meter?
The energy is 4.2kWh
